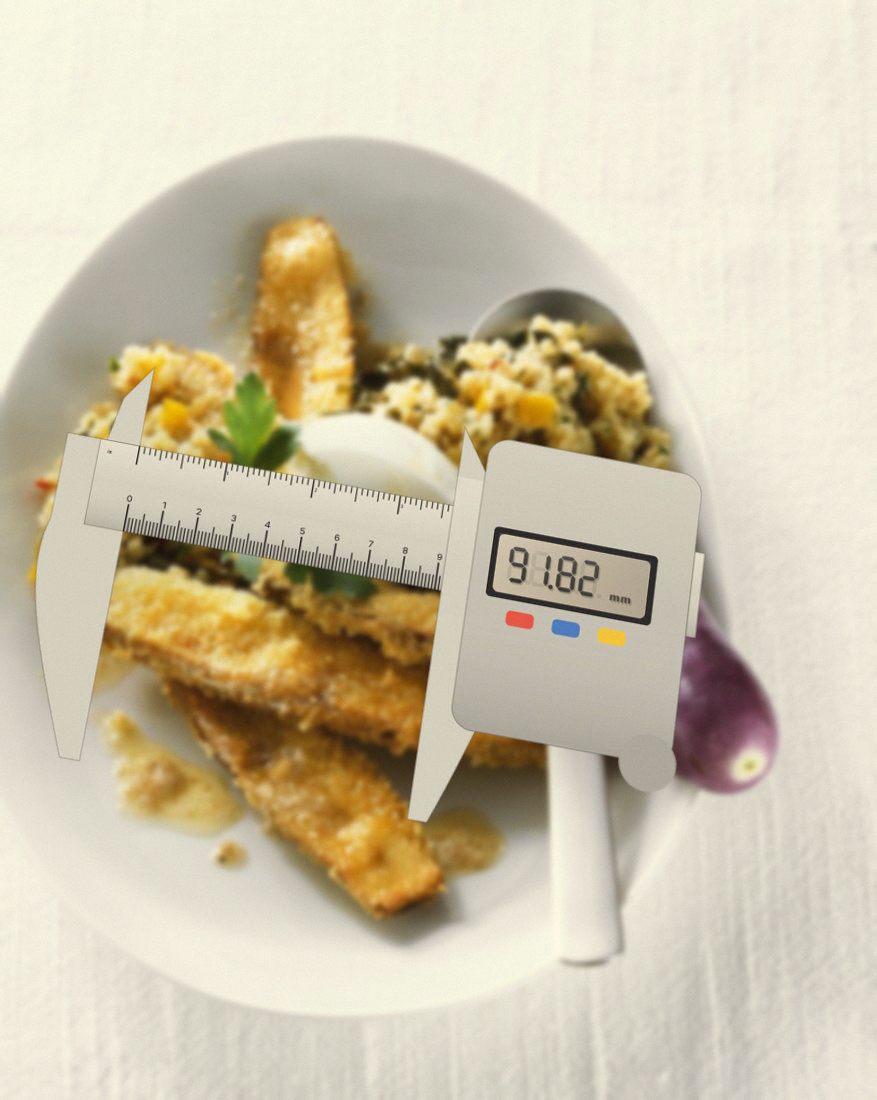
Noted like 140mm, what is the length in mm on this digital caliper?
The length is 91.82mm
